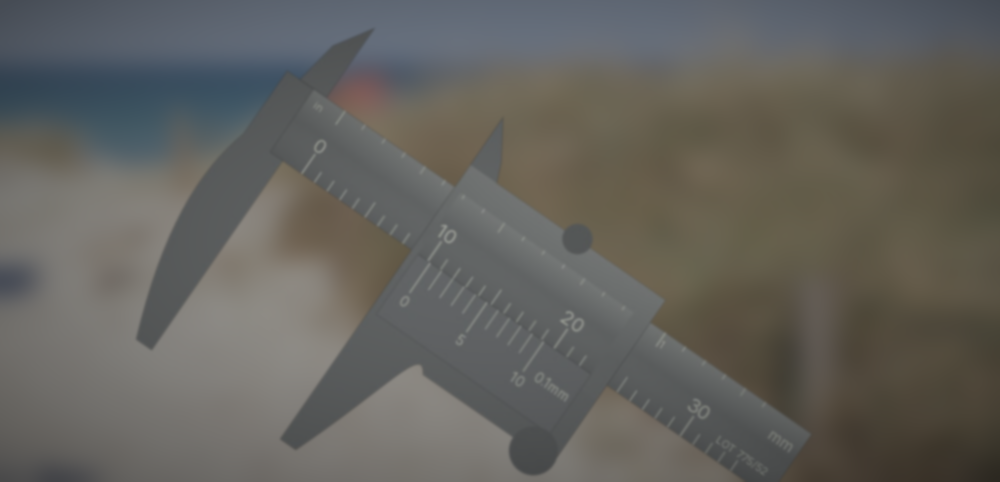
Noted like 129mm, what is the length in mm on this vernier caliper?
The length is 10.2mm
